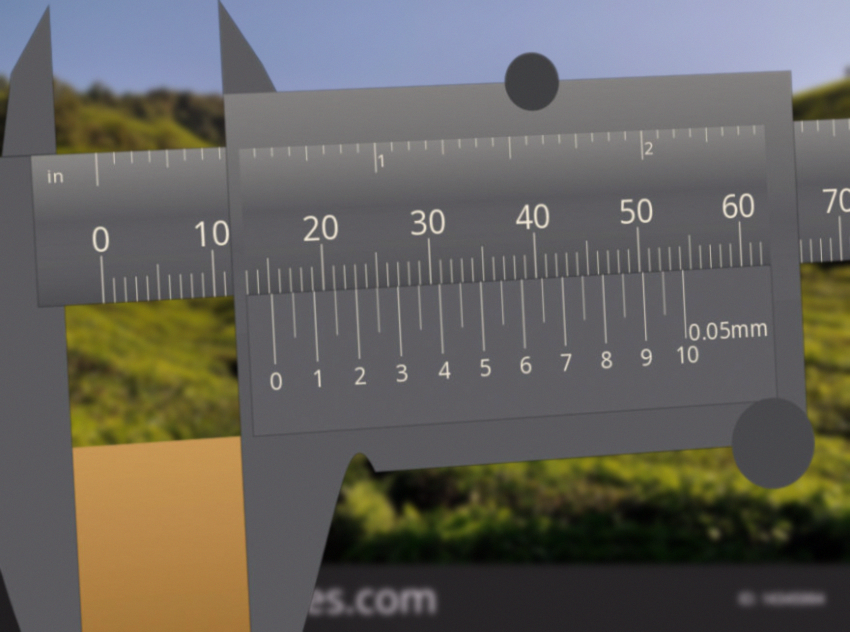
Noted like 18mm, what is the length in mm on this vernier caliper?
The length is 15.2mm
